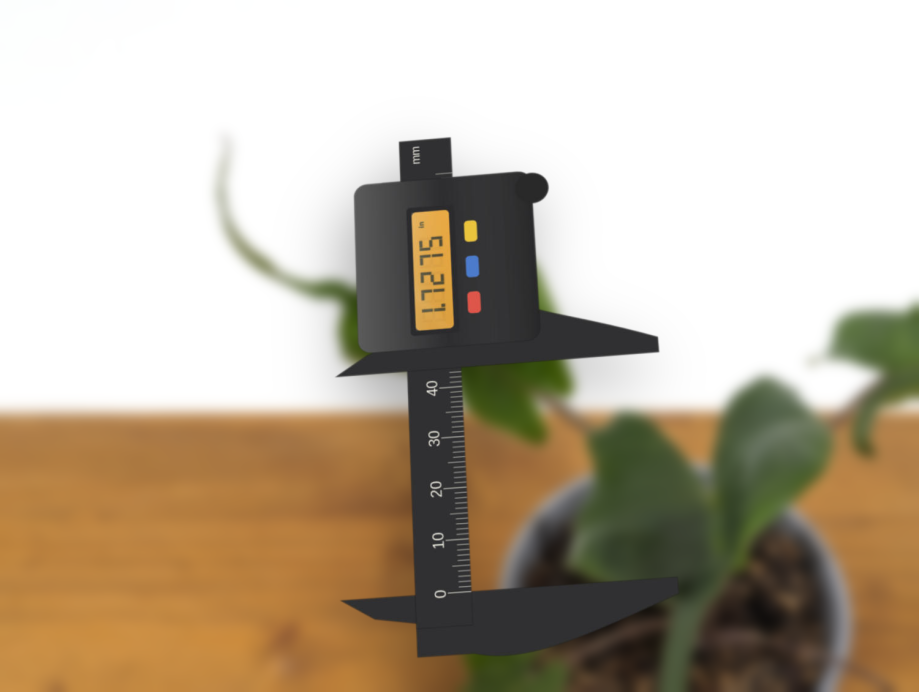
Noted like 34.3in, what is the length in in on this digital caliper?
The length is 1.7275in
